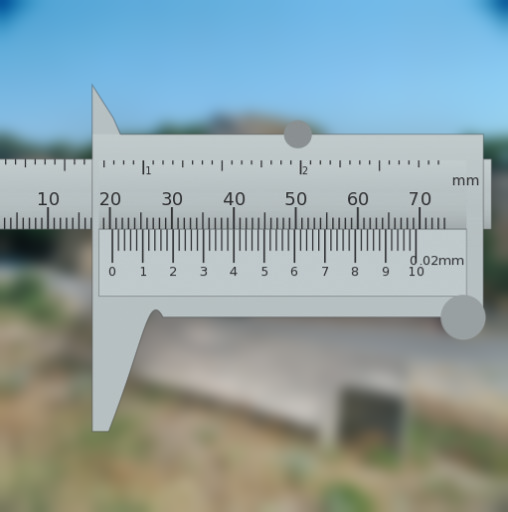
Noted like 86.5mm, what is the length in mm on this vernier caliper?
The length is 20.4mm
